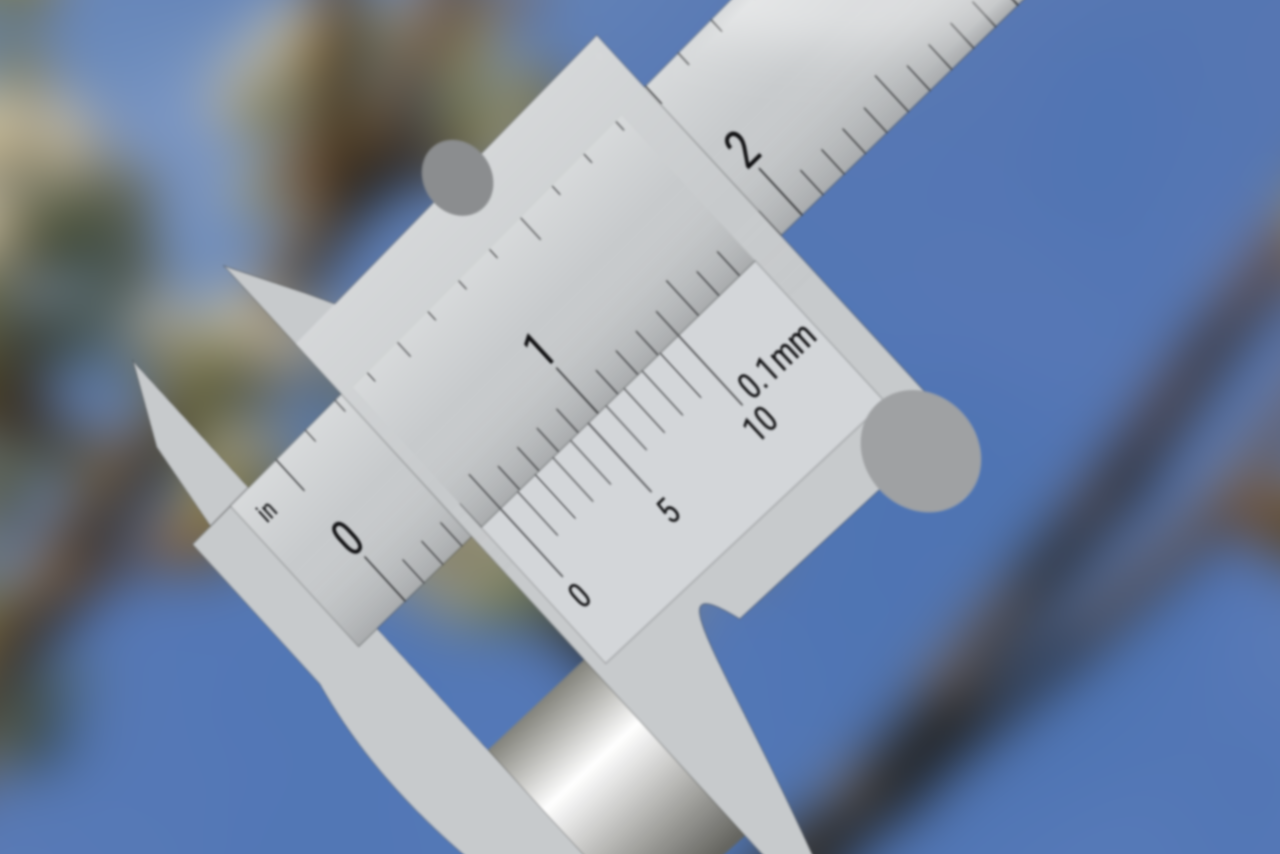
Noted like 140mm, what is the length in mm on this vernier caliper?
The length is 5.0mm
